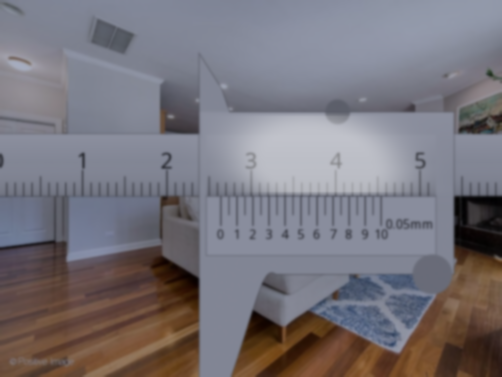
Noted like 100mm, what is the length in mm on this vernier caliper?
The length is 26.4mm
